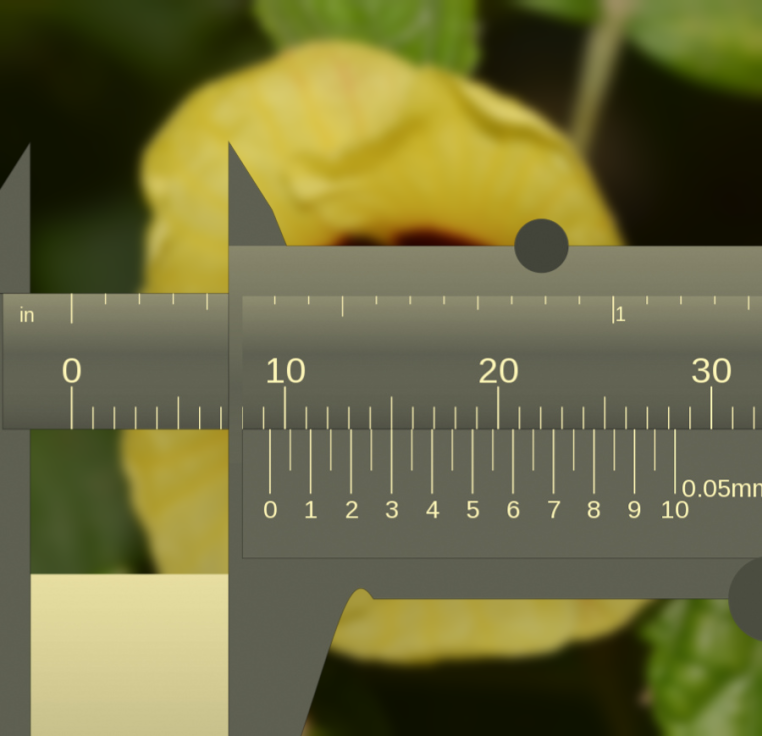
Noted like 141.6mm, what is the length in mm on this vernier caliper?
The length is 9.30mm
